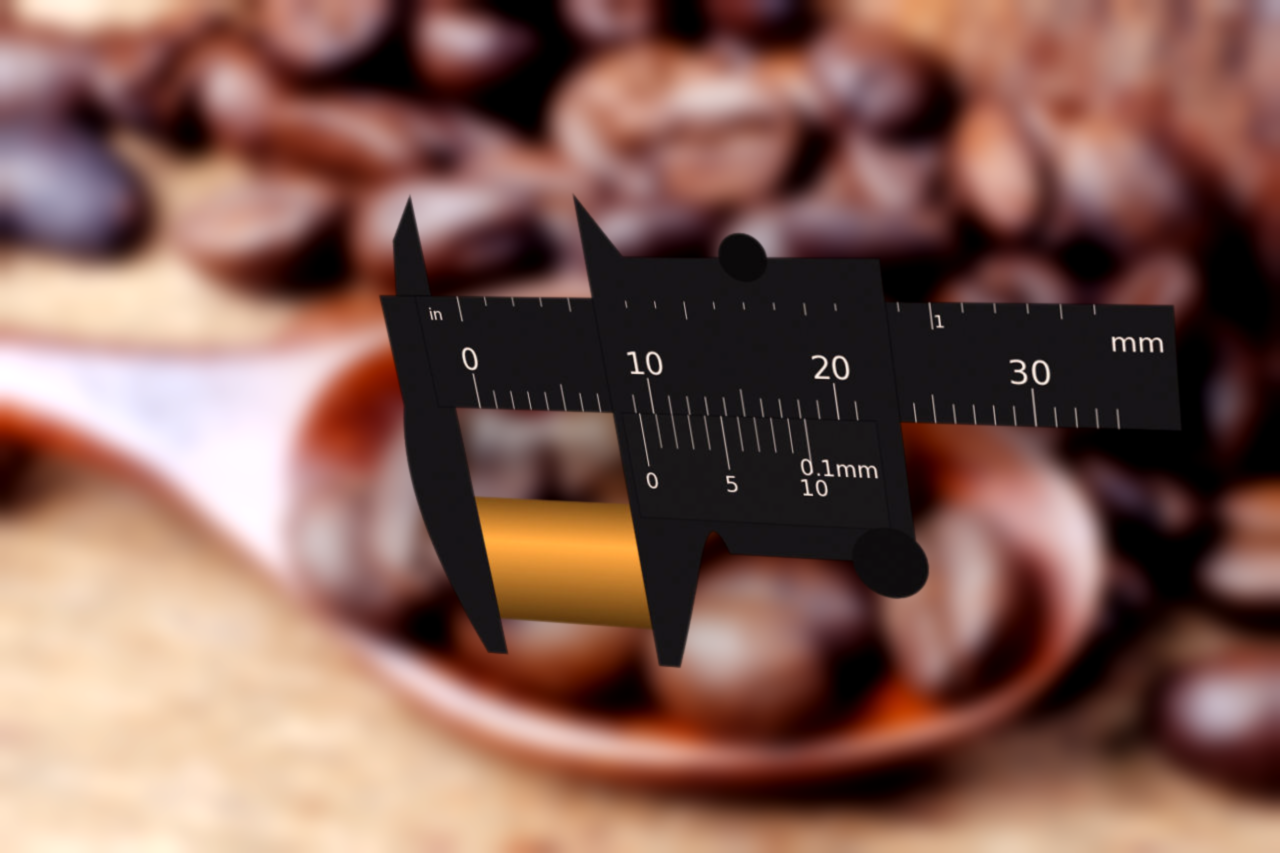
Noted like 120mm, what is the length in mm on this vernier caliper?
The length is 9.2mm
